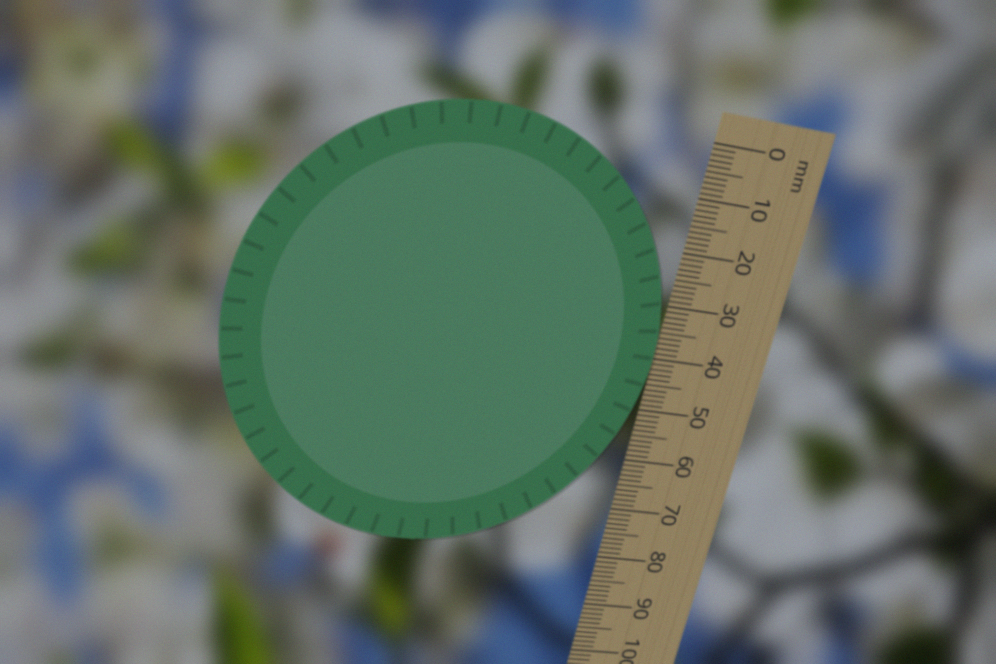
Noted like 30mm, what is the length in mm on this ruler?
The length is 80mm
